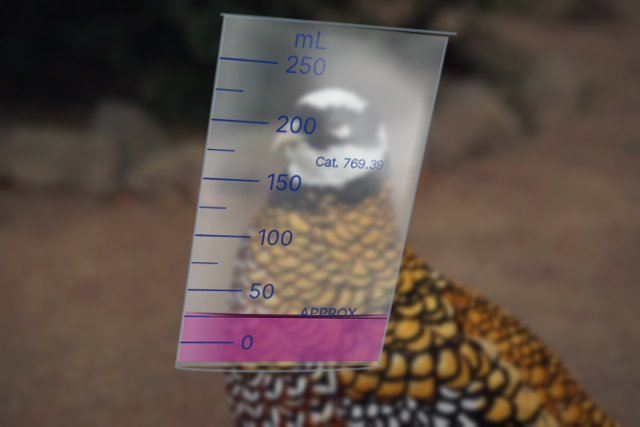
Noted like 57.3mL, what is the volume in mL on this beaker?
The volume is 25mL
